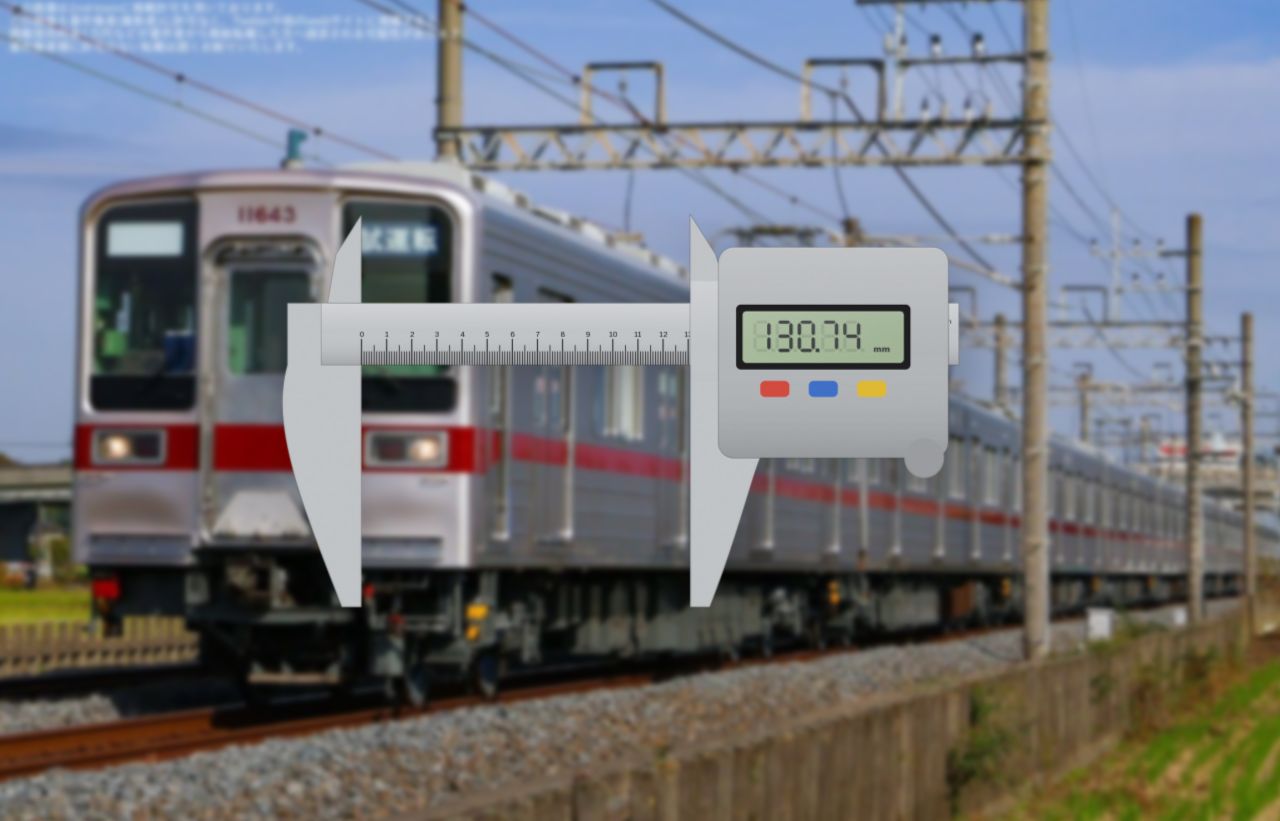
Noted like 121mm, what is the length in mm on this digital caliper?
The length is 130.74mm
